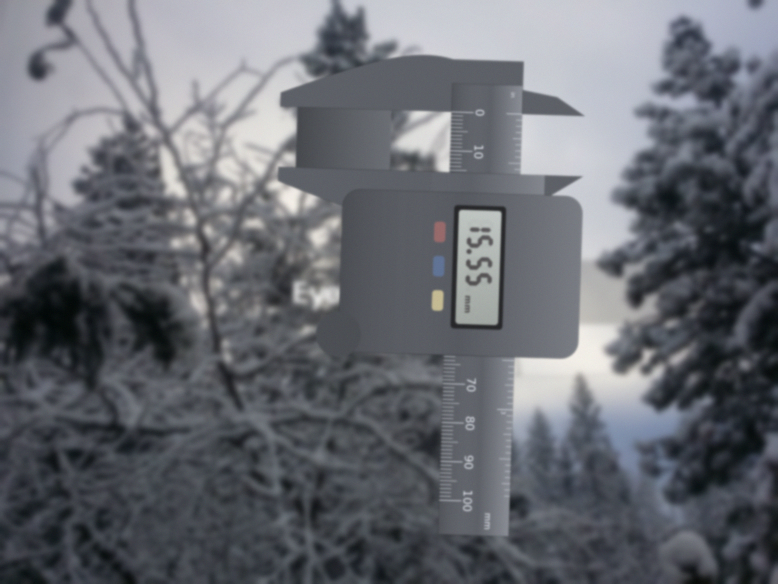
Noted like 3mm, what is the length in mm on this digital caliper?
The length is 15.55mm
